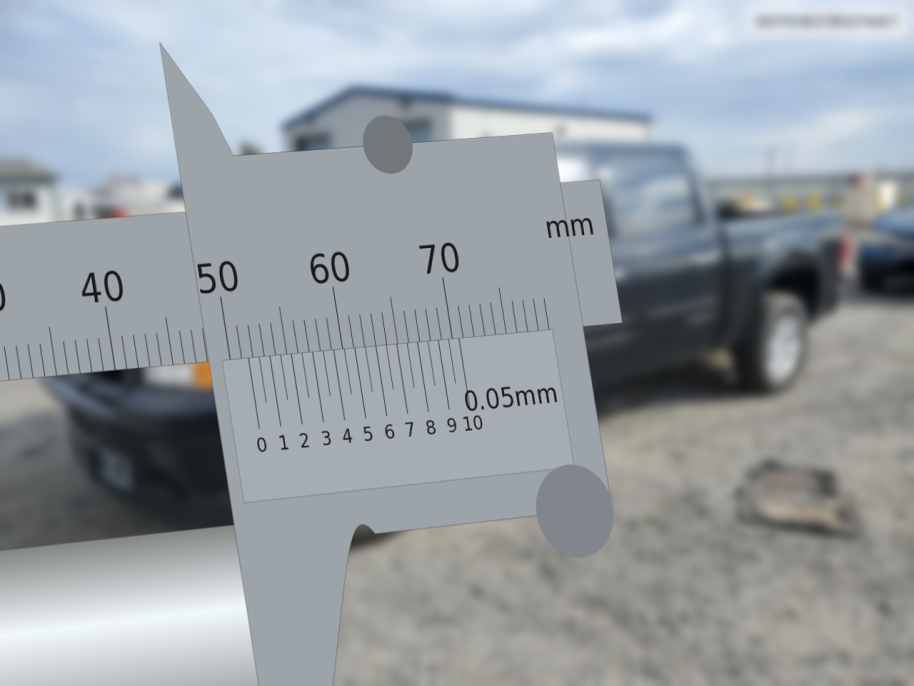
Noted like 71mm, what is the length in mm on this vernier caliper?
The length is 51.6mm
